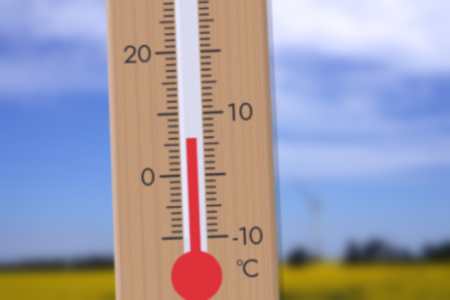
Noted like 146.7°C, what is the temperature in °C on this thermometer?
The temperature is 6°C
